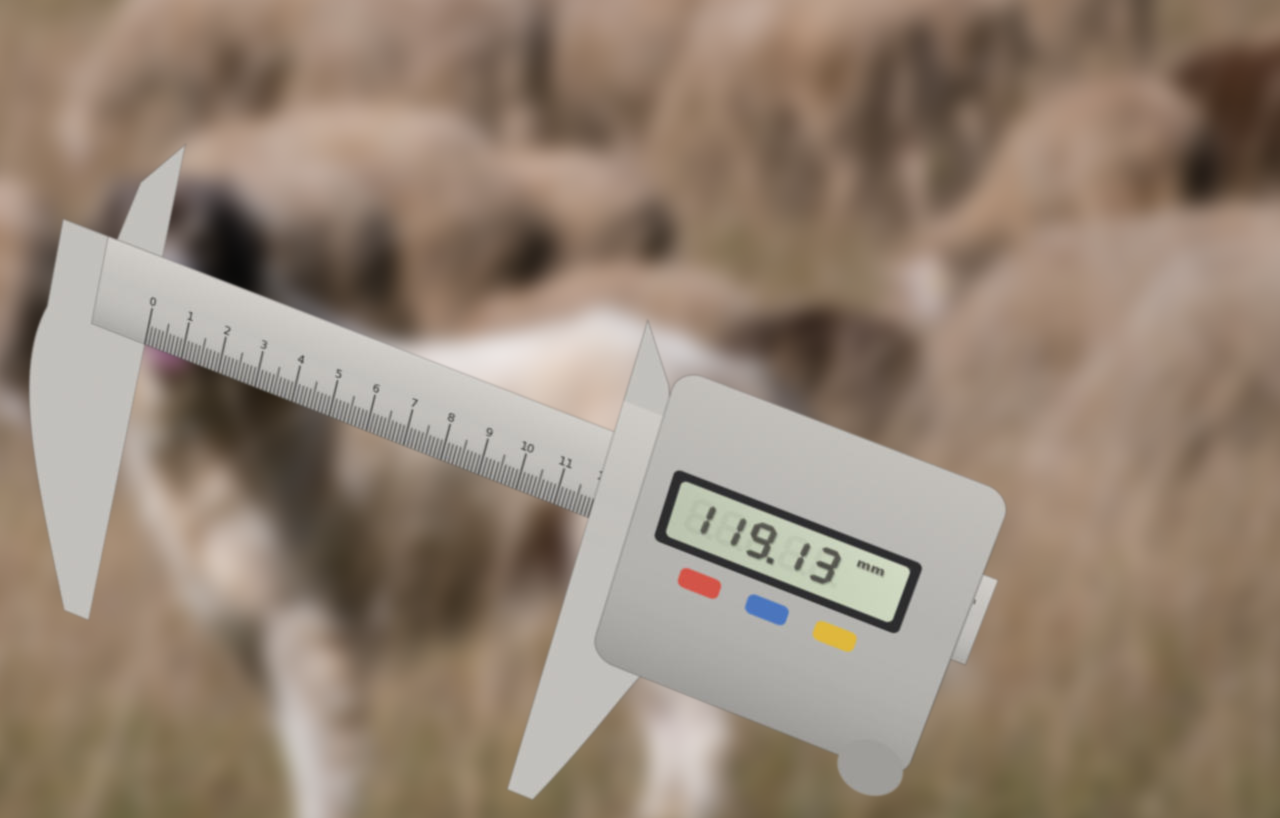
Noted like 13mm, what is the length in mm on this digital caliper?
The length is 119.13mm
